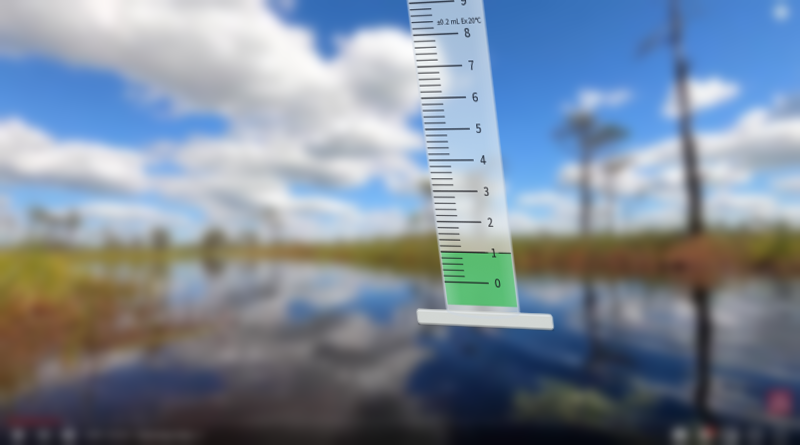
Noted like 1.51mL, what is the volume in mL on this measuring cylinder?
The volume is 1mL
